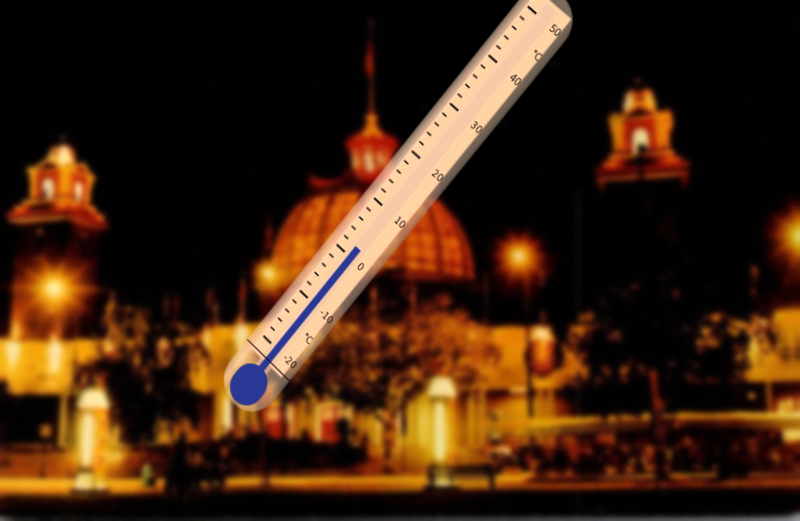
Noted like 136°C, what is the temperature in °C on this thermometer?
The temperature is 2°C
